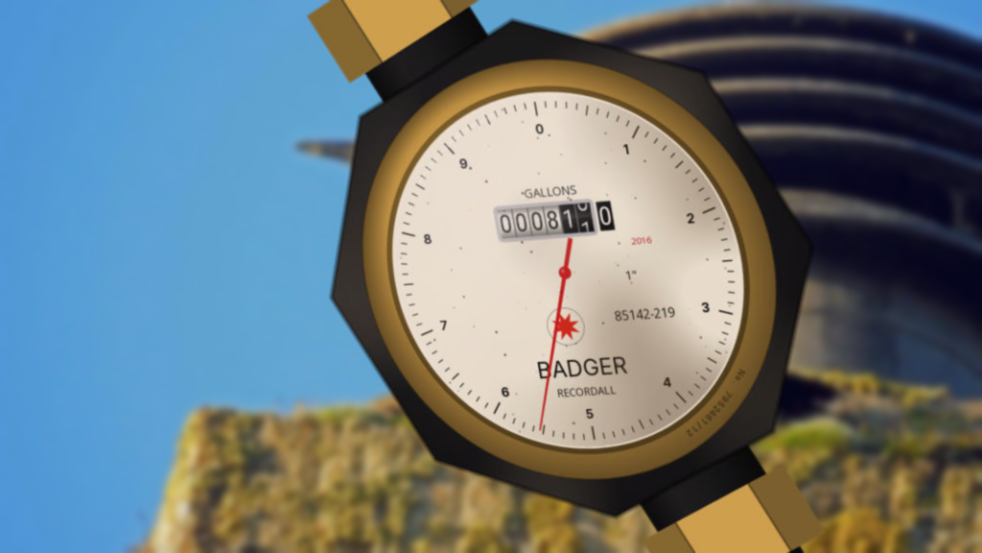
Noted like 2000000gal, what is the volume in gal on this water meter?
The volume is 8105.5gal
